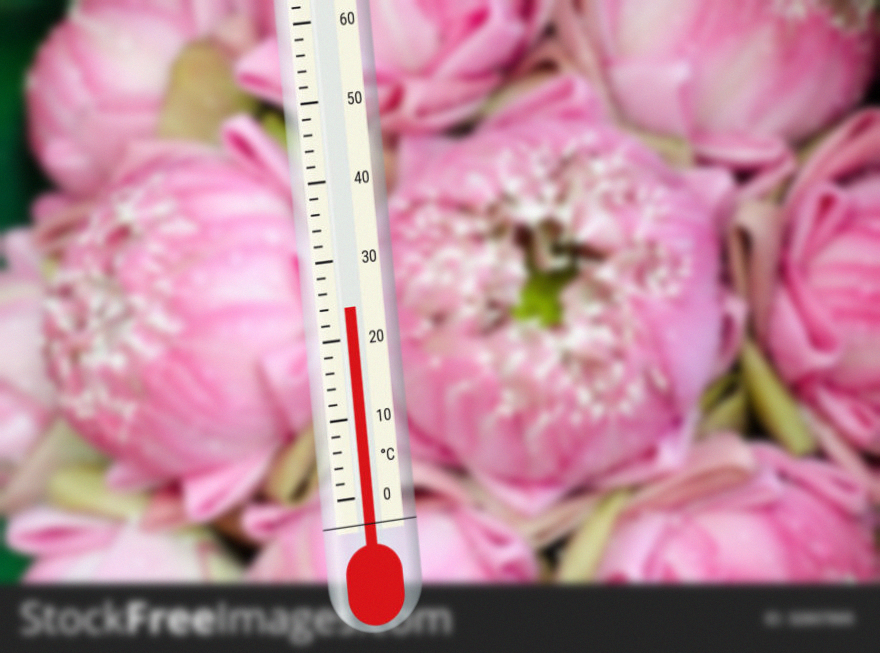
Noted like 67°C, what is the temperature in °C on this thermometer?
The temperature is 24°C
